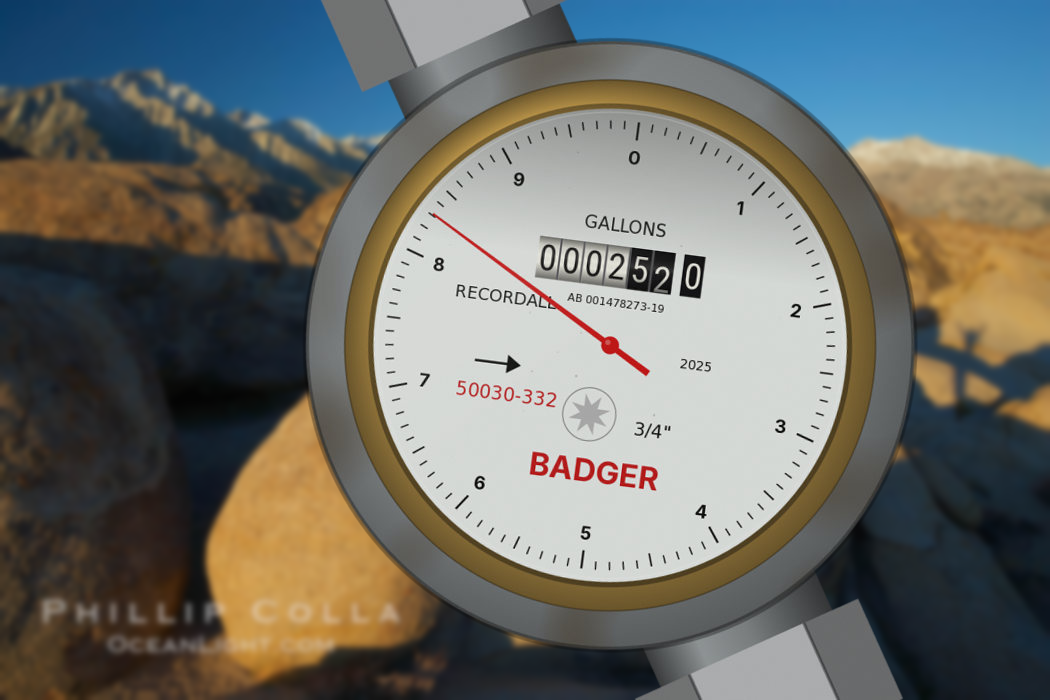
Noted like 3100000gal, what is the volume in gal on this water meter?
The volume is 2518.3gal
